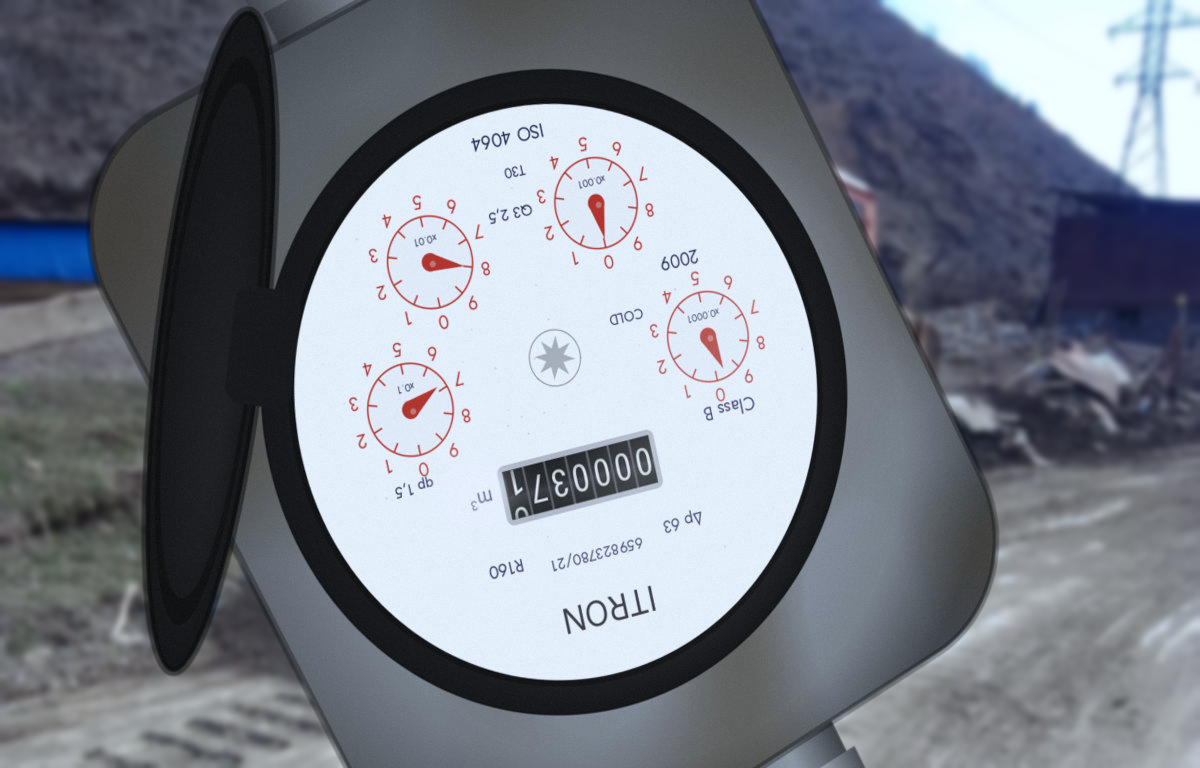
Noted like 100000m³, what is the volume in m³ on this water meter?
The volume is 370.6799m³
